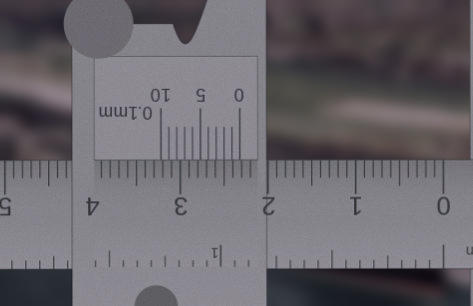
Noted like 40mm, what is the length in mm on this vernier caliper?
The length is 23.2mm
